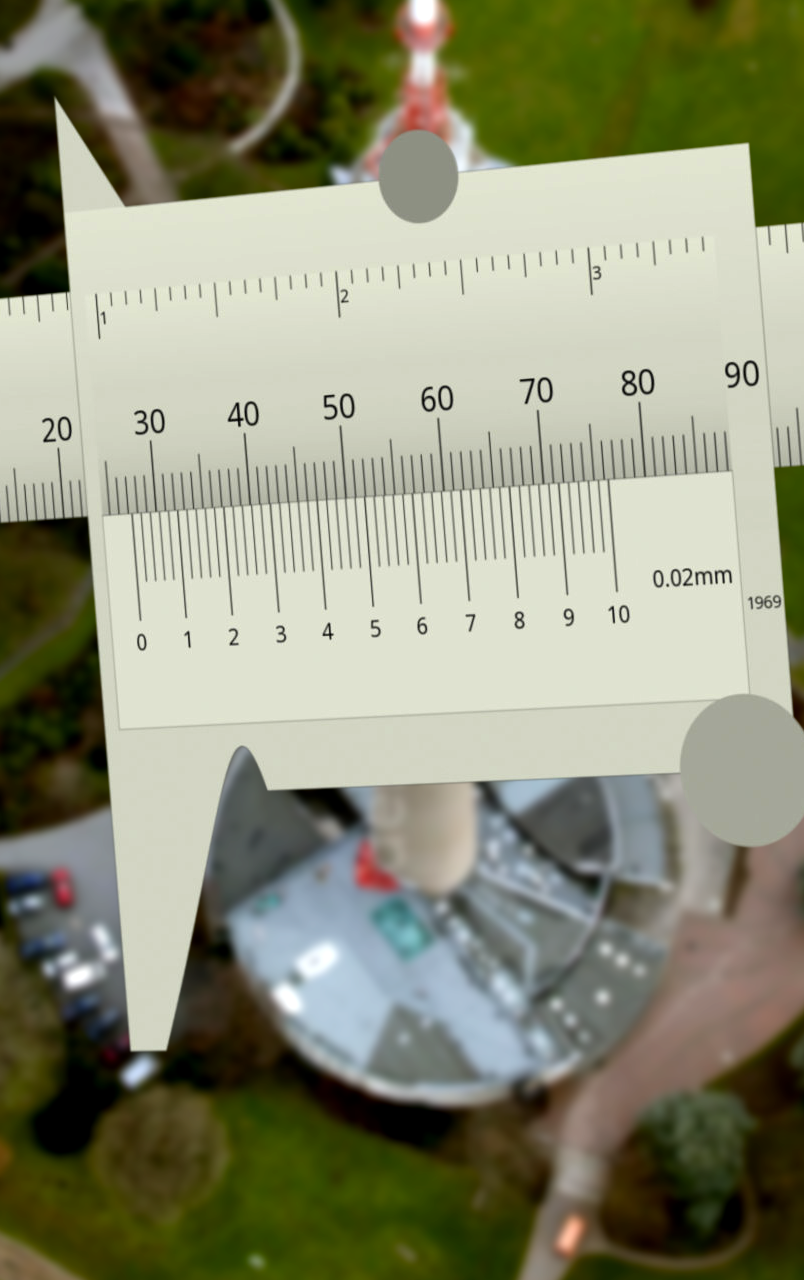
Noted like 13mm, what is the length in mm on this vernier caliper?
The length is 27.4mm
